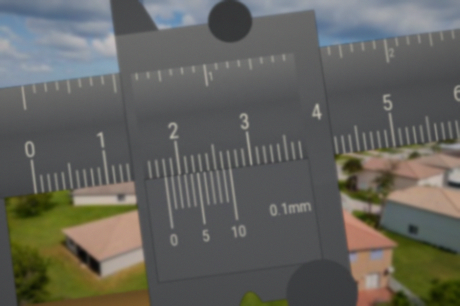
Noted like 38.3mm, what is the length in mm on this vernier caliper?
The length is 18.0mm
